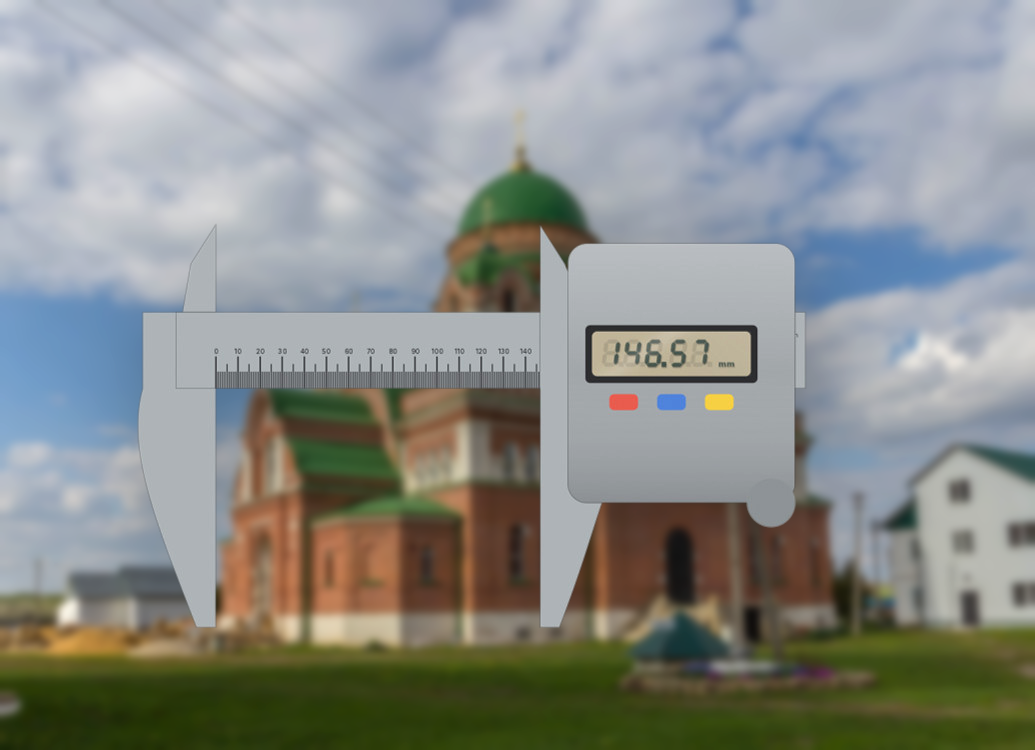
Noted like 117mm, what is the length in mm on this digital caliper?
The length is 146.57mm
